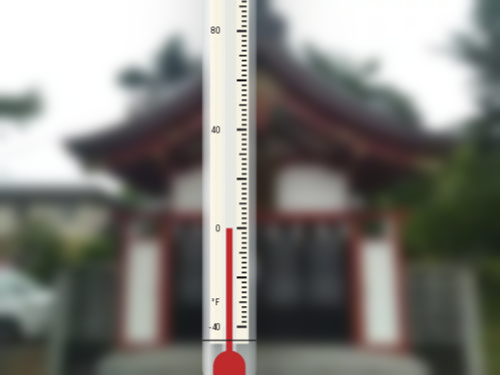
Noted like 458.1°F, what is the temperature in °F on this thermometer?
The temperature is 0°F
